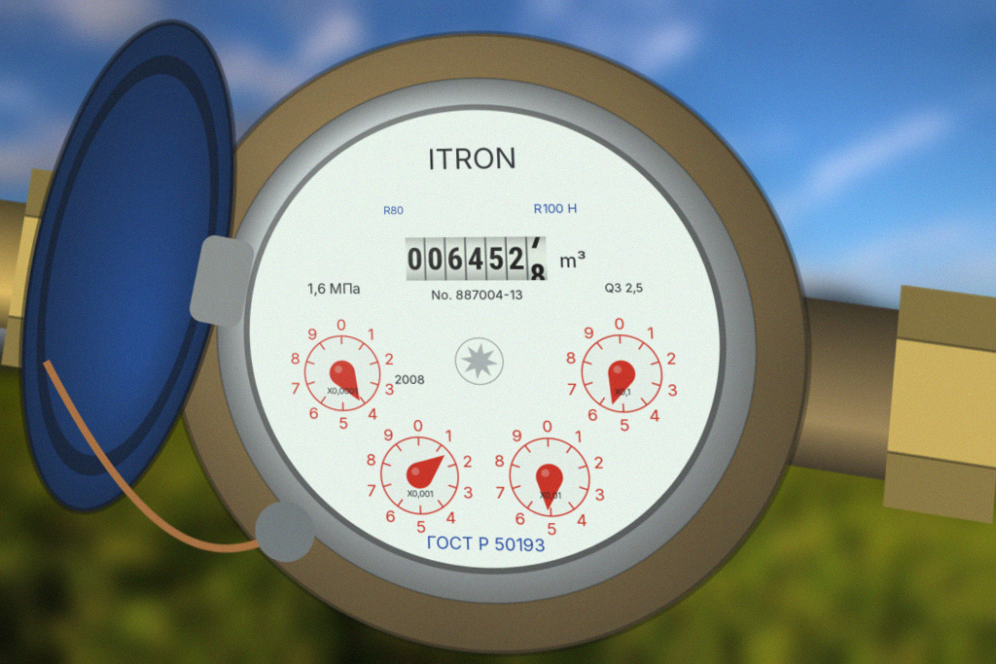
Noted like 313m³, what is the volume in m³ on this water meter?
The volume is 64527.5514m³
